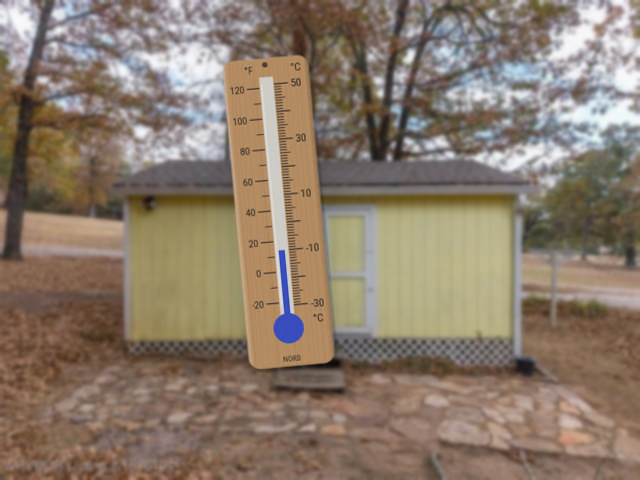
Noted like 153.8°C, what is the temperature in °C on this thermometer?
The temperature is -10°C
